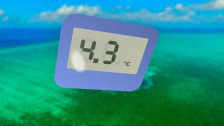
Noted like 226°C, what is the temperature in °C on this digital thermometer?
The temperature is 4.3°C
